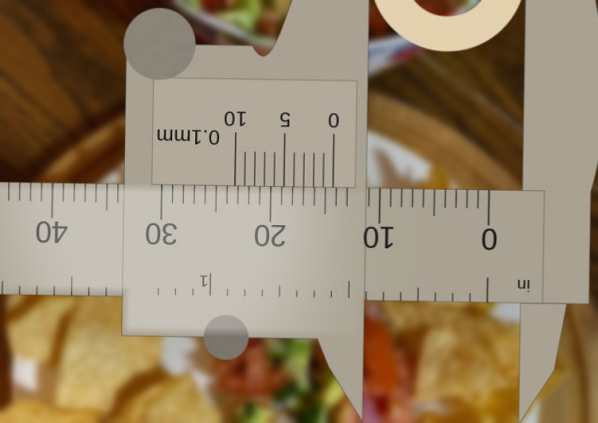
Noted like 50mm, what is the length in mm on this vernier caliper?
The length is 14.3mm
